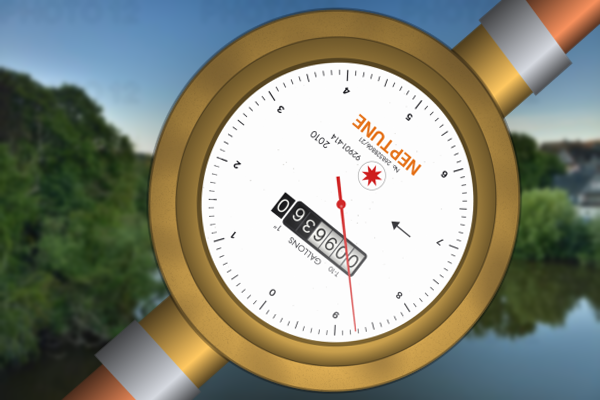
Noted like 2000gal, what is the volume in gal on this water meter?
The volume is 96358.7gal
